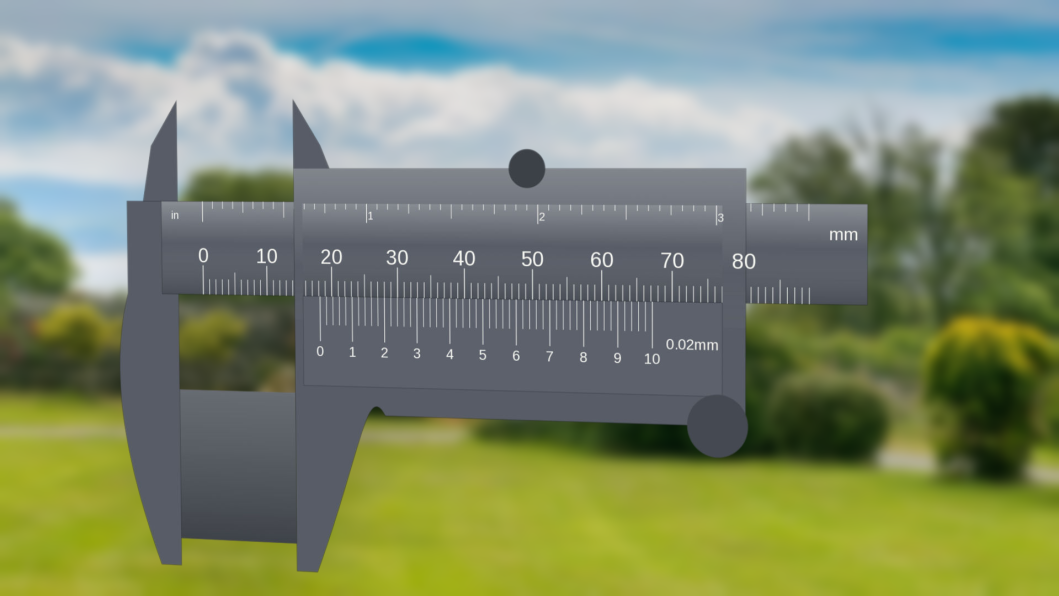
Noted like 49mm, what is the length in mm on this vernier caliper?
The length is 18.2mm
